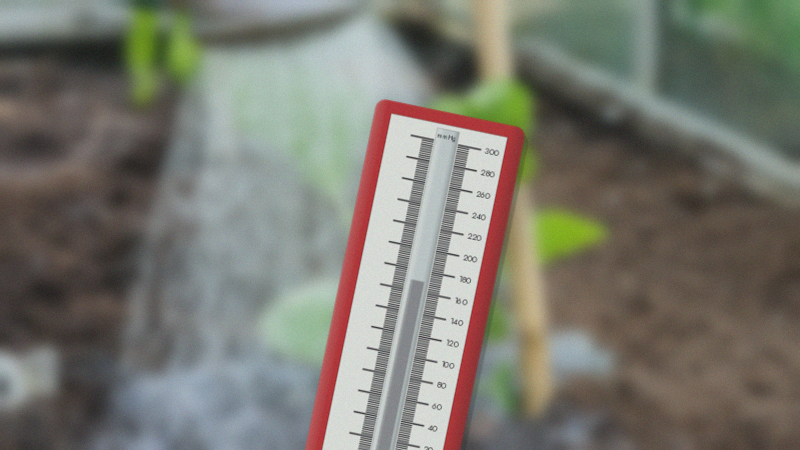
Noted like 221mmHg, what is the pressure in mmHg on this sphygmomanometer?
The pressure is 170mmHg
